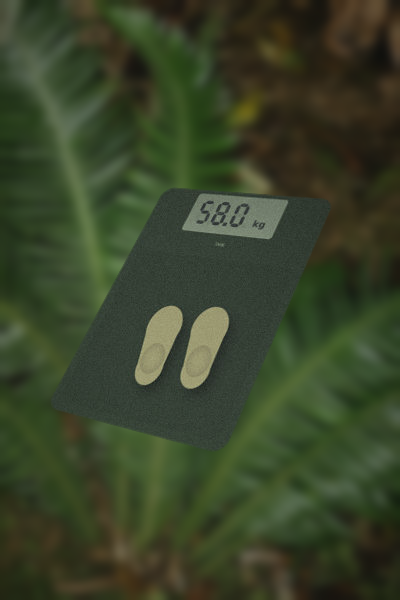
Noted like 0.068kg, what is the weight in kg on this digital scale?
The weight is 58.0kg
